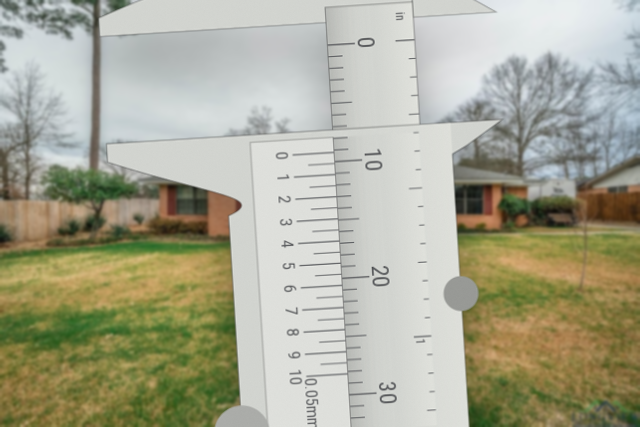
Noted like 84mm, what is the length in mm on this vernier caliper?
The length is 9.2mm
